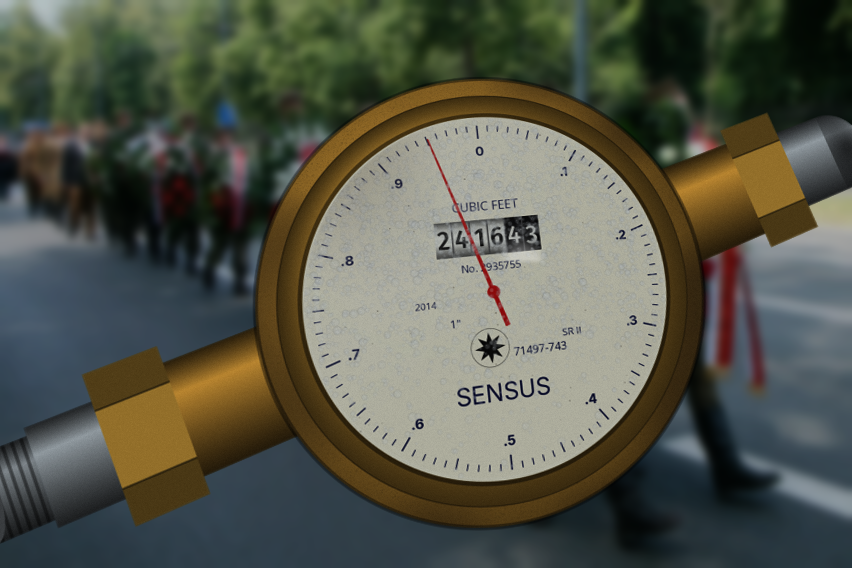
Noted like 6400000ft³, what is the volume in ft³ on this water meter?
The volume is 241642.95ft³
